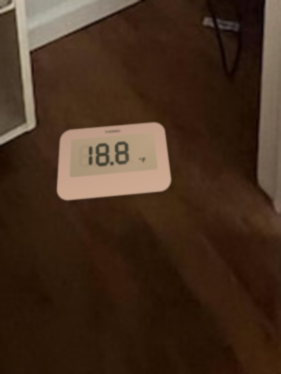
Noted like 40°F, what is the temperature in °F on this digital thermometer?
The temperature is 18.8°F
